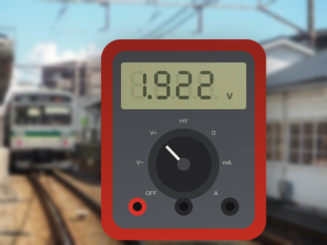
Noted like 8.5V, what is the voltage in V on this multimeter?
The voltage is 1.922V
